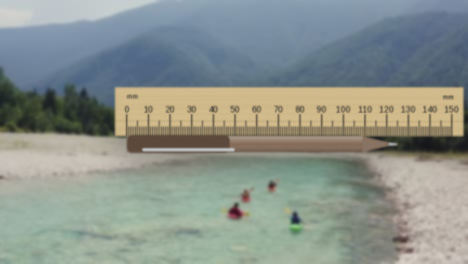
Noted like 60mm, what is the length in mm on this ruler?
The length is 125mm
